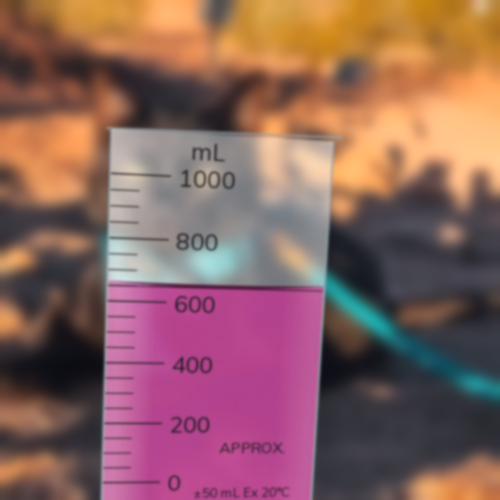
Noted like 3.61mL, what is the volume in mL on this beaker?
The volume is 650mL
